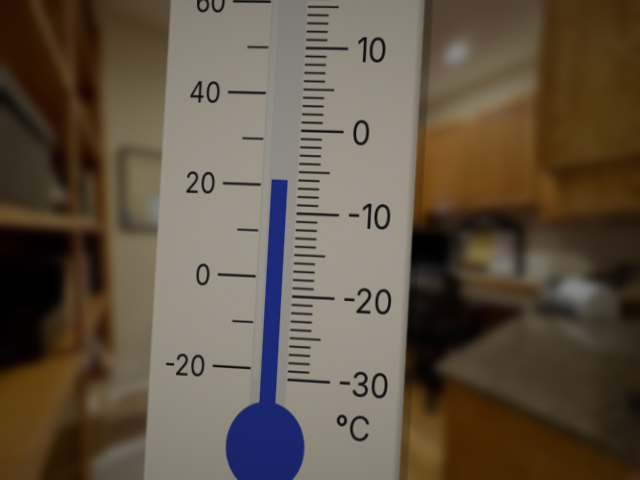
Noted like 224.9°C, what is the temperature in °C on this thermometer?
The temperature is -6°C
